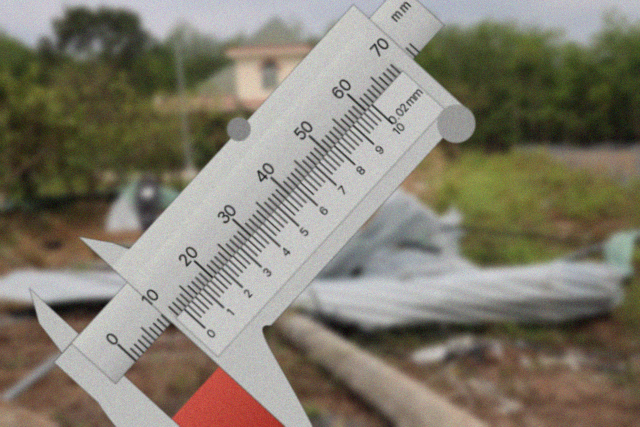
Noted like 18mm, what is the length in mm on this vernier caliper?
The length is 12.5mm
